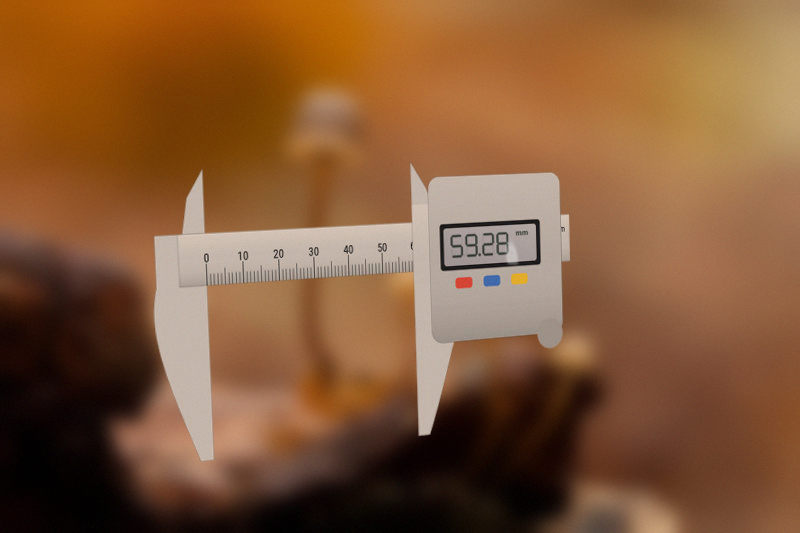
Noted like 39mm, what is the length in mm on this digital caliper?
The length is 59.28mm
